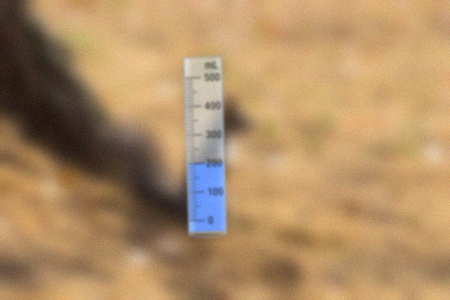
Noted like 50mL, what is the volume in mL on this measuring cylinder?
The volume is 200mL
